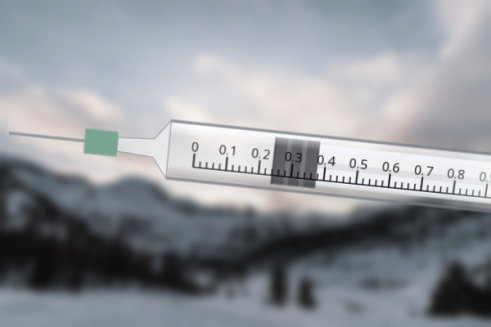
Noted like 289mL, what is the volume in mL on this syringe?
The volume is 0.24mL
